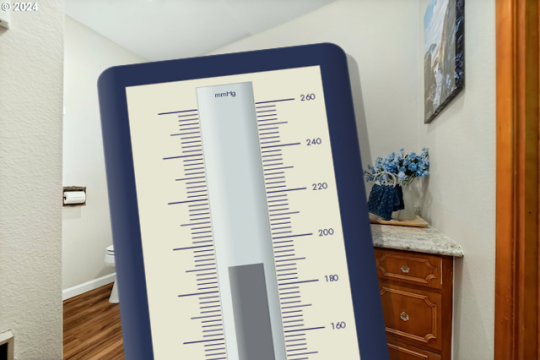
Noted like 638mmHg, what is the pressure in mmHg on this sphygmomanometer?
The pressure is 190mmHg
